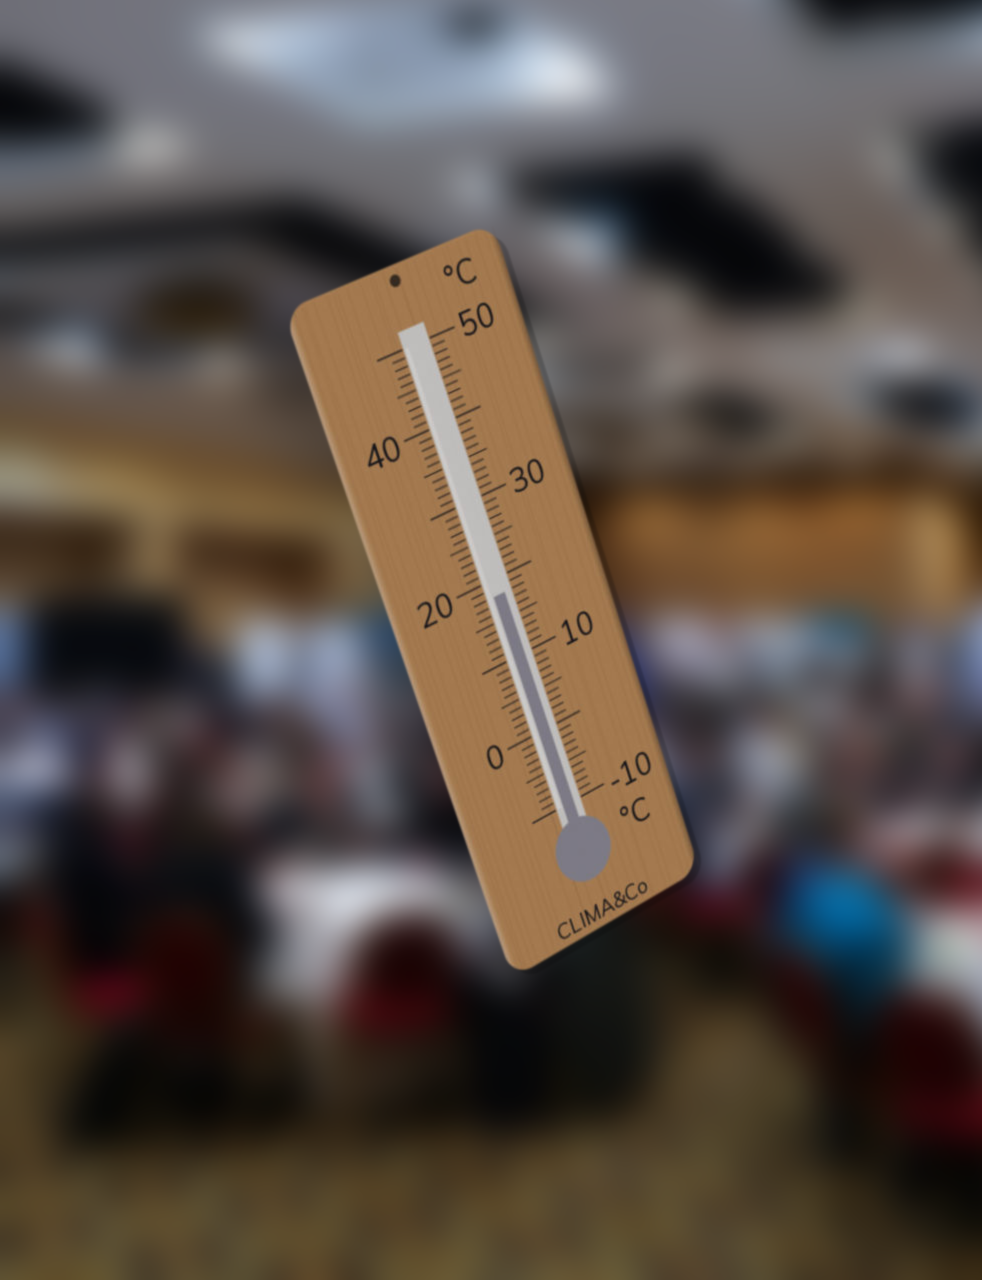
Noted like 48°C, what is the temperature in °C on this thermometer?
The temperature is 18°C
